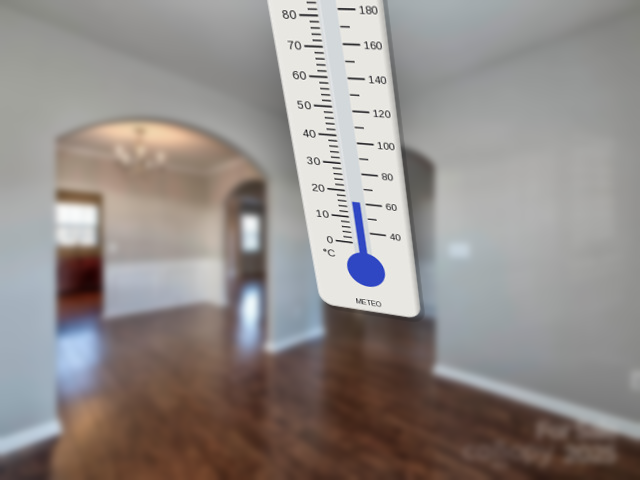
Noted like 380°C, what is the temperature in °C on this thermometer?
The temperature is 16°C
